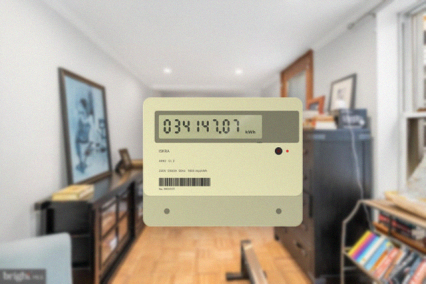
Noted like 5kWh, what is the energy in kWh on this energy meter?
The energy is 34147.07kWh
